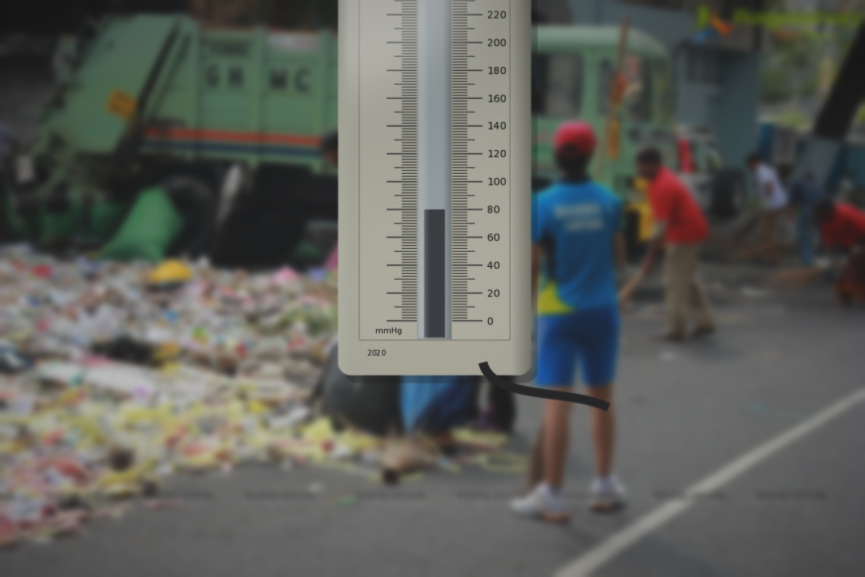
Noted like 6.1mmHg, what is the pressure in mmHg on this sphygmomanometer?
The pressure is 80mmHg
